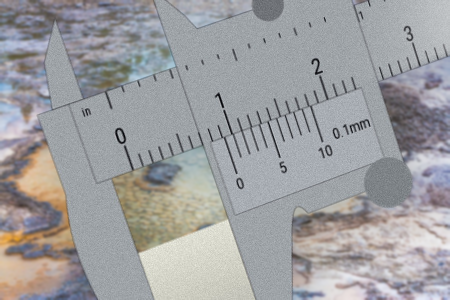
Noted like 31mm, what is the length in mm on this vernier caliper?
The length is 9.2mm
